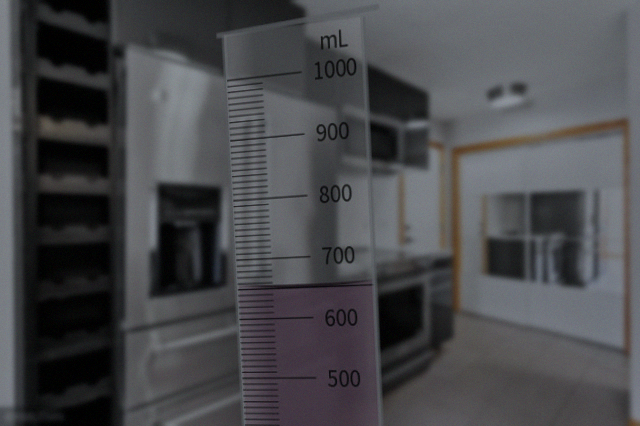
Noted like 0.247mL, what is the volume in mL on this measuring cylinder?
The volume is 650mL
